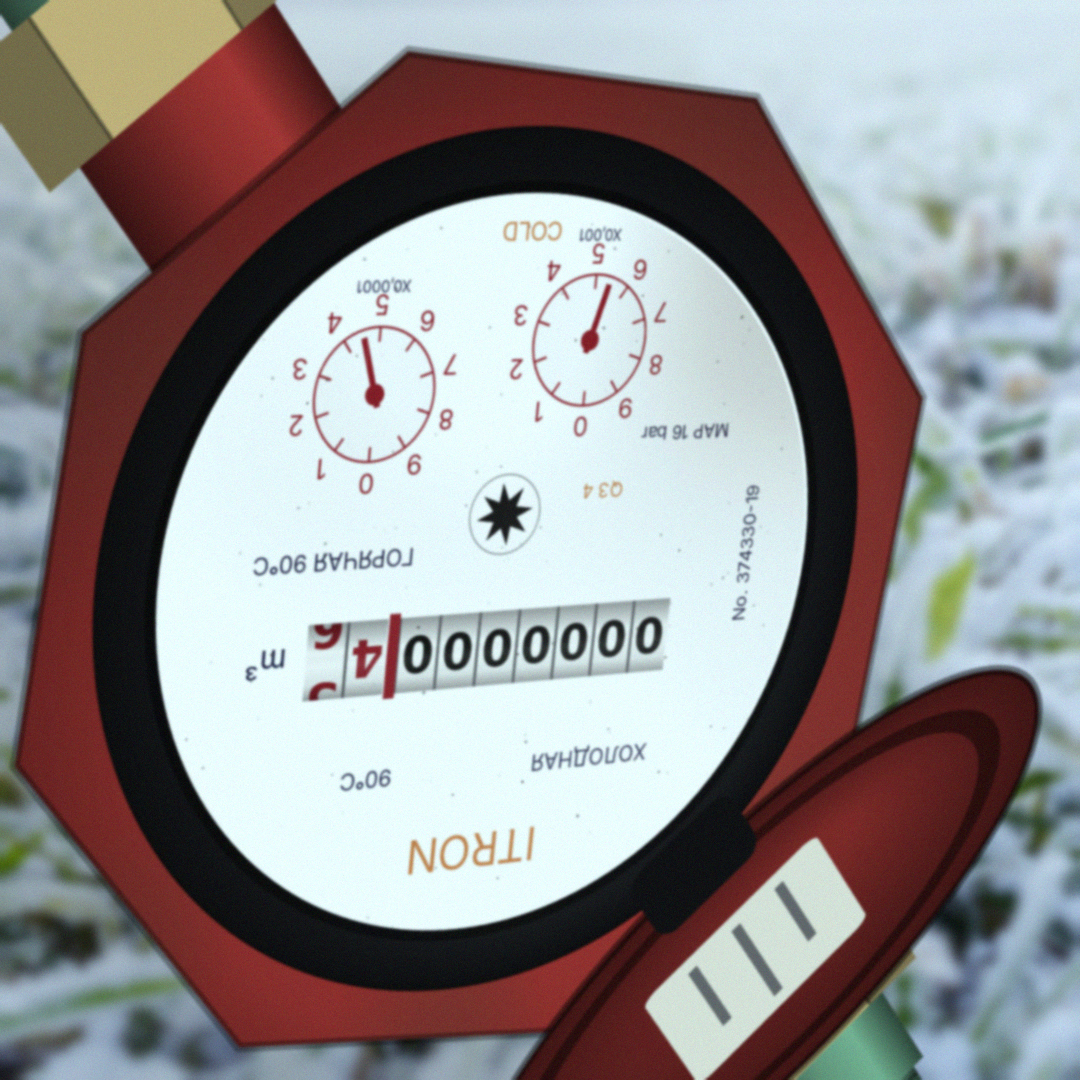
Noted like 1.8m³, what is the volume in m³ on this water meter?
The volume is 0.4554m³
